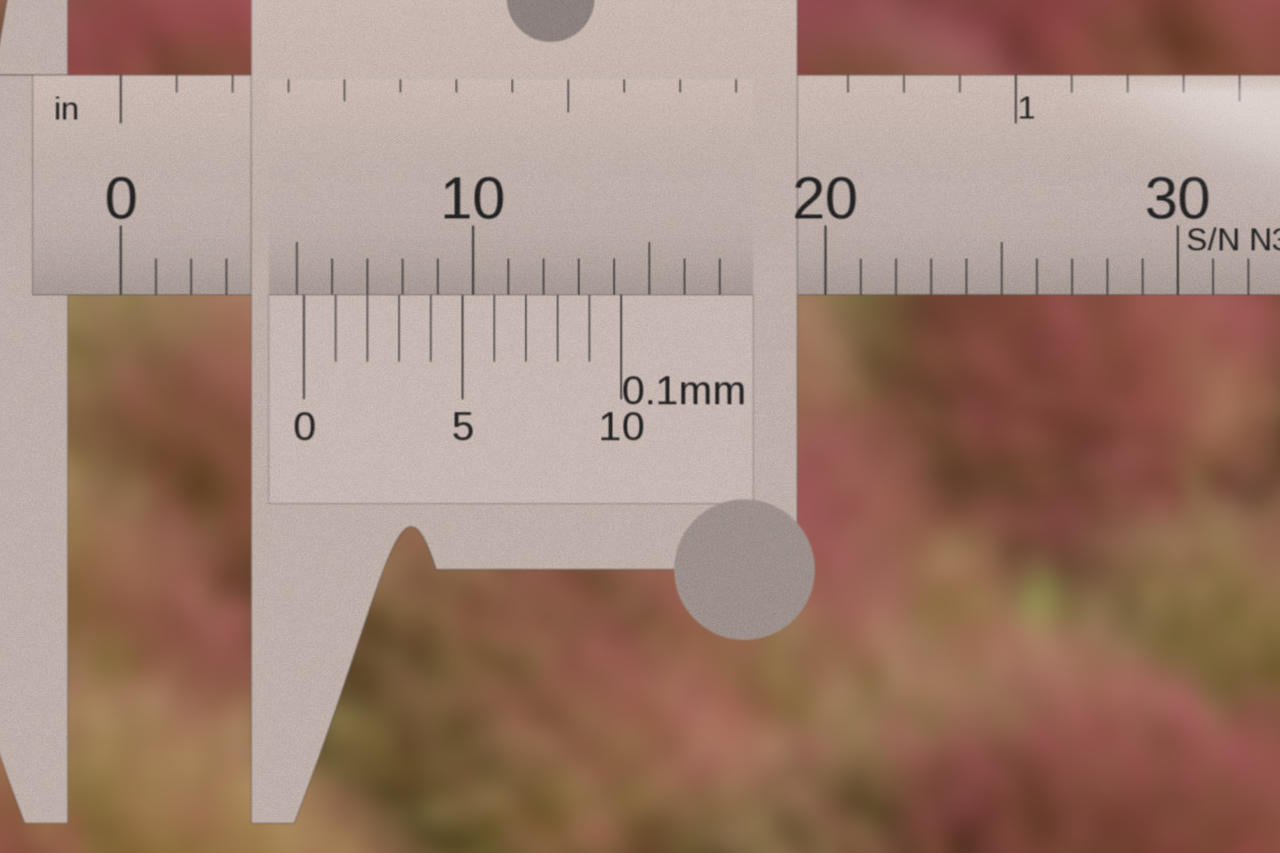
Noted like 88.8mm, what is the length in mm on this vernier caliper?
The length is 5.2mm
